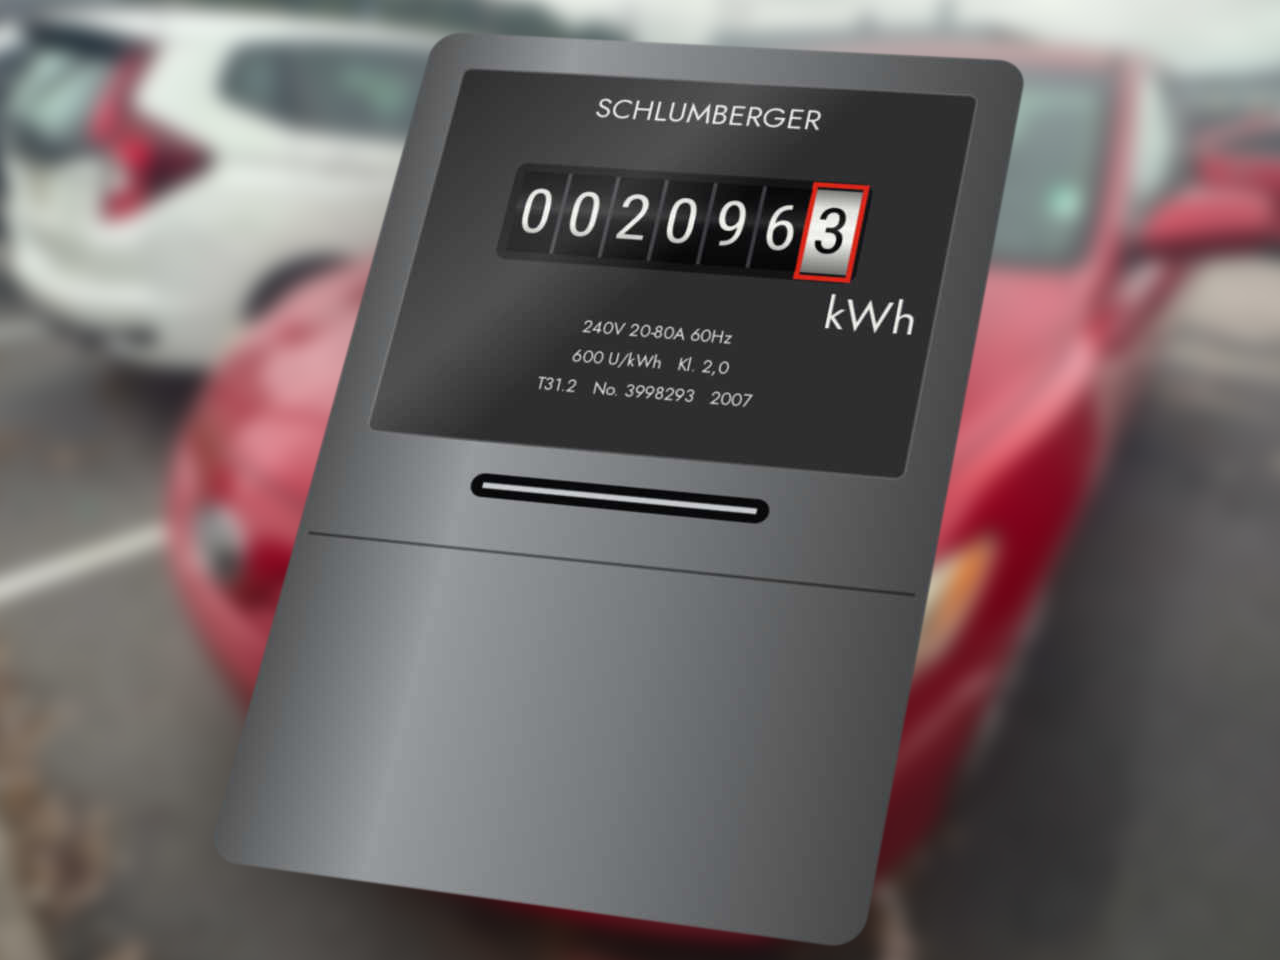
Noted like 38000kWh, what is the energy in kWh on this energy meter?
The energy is 2096.3kWh
